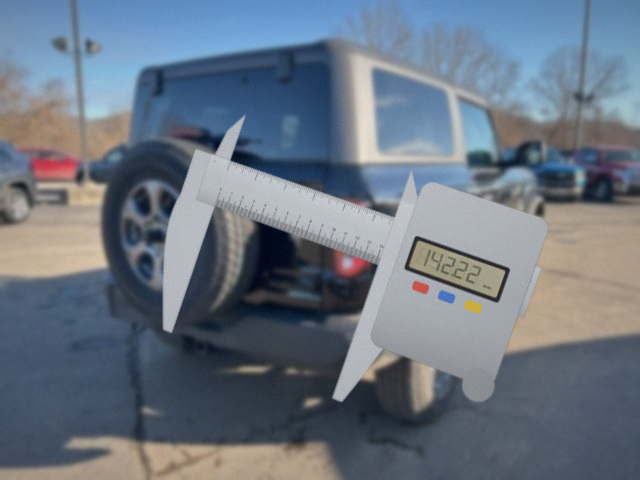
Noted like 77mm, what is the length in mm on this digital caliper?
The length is 142.22mm
